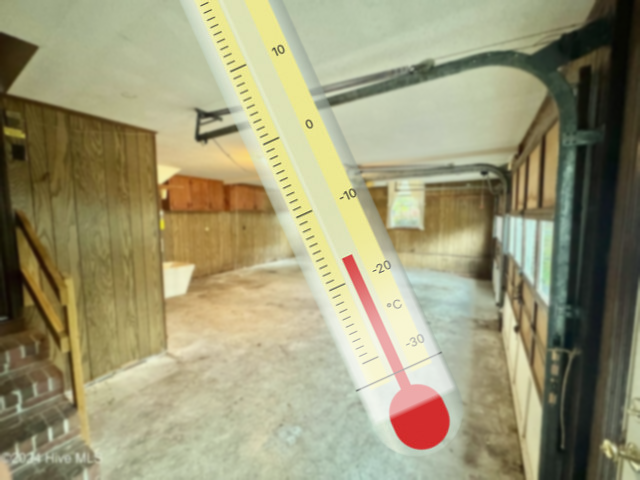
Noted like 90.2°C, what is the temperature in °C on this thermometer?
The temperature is -17°C
